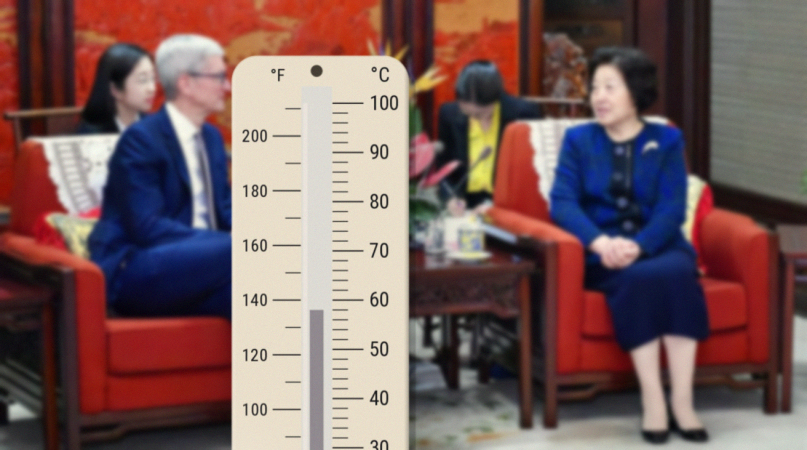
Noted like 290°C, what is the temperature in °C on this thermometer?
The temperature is 58°C
